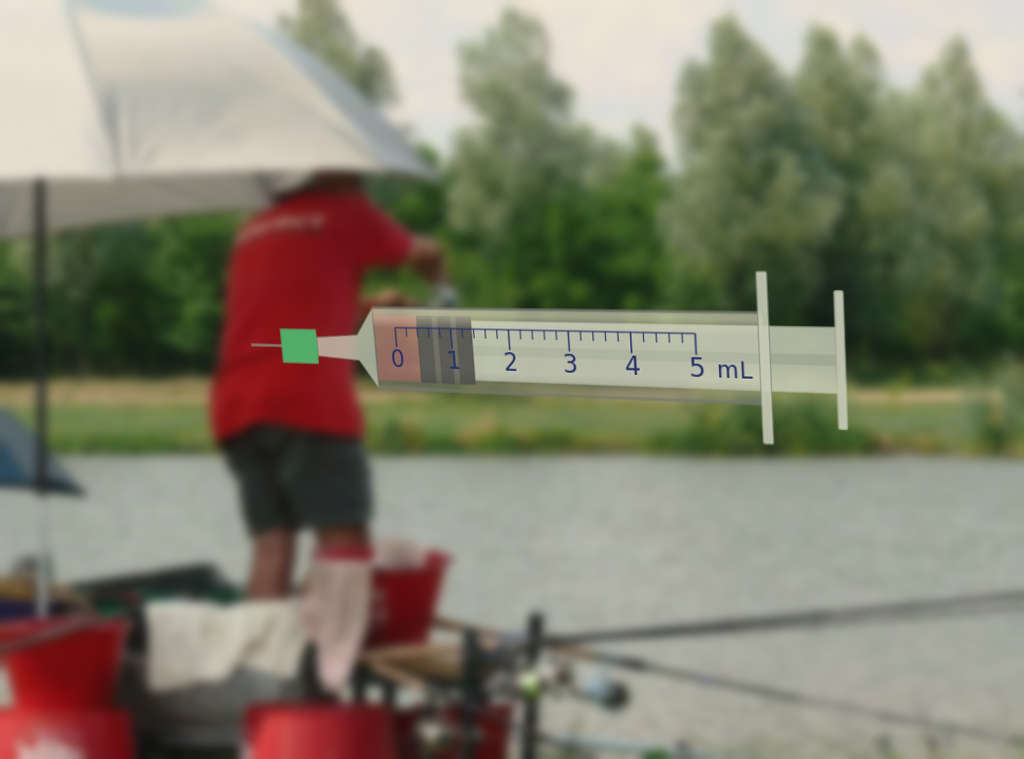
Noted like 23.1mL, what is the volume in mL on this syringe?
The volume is 0.4mL
